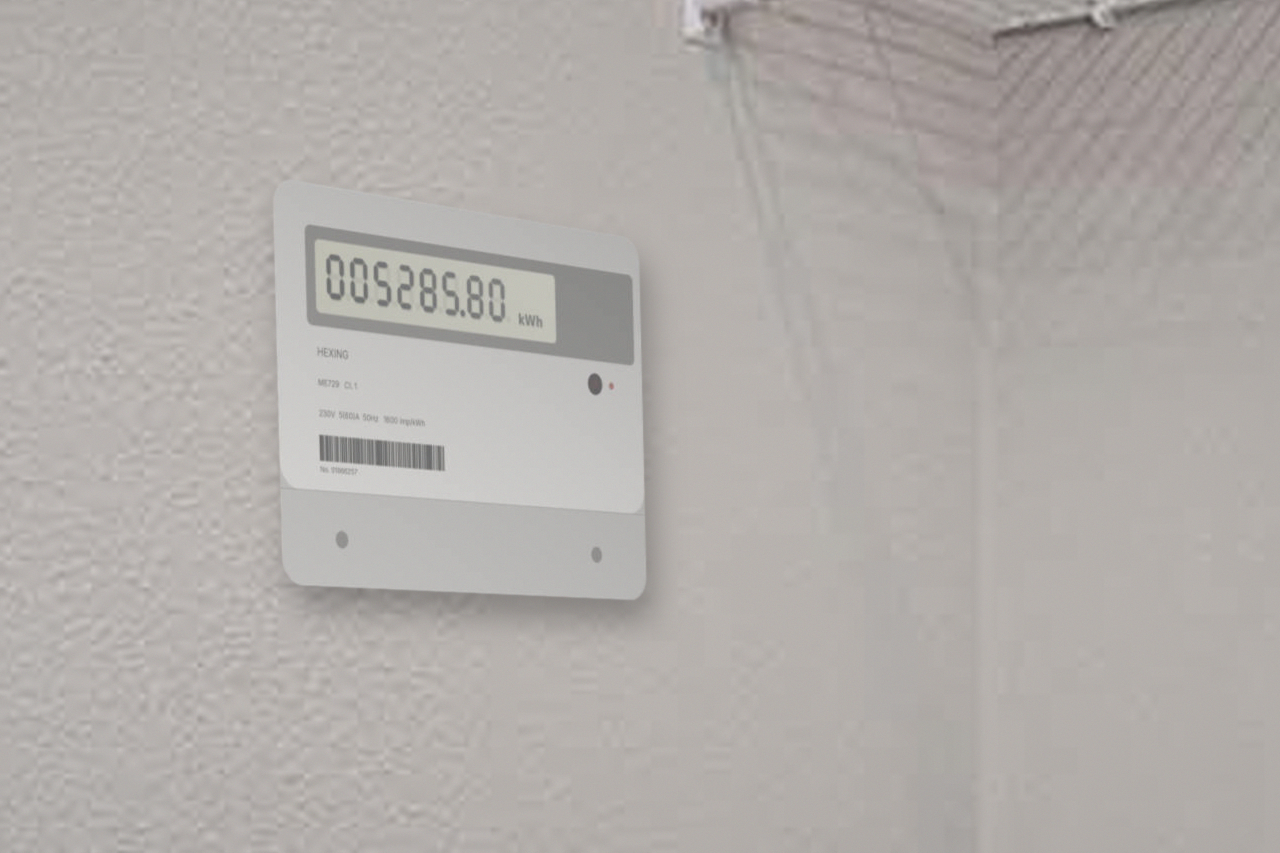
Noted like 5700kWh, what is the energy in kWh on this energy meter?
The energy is 5285.80kWh
